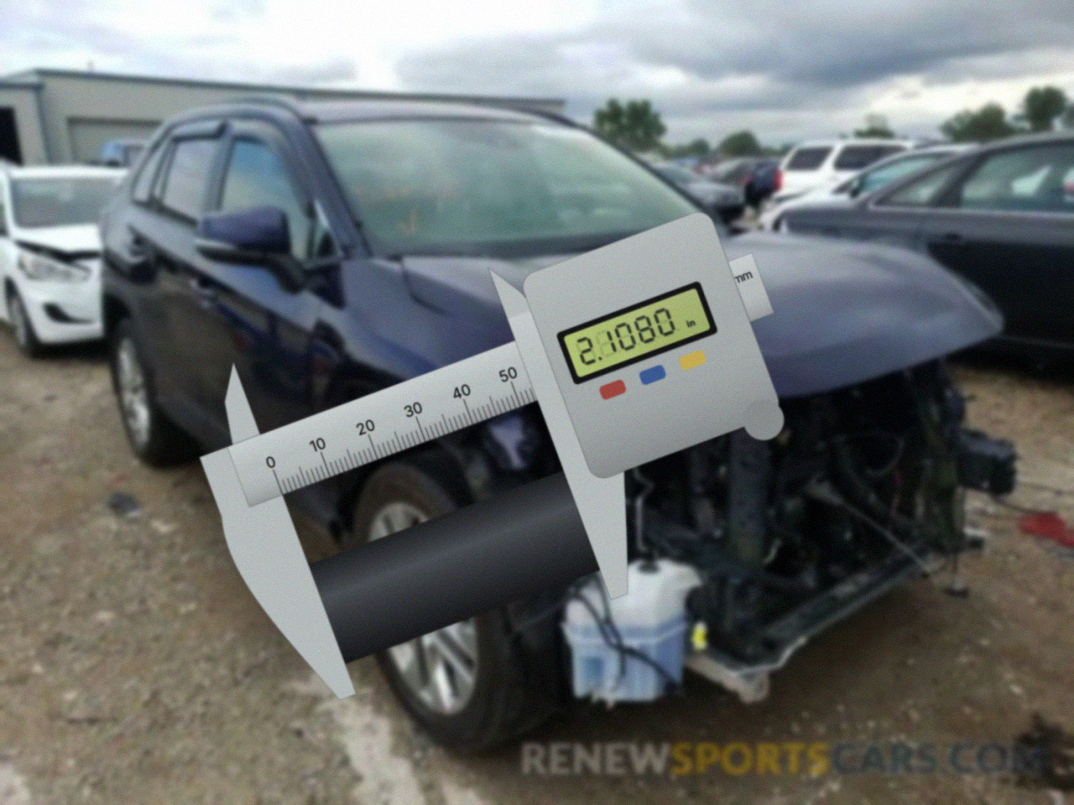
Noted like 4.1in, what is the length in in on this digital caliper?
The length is 2.1080in
